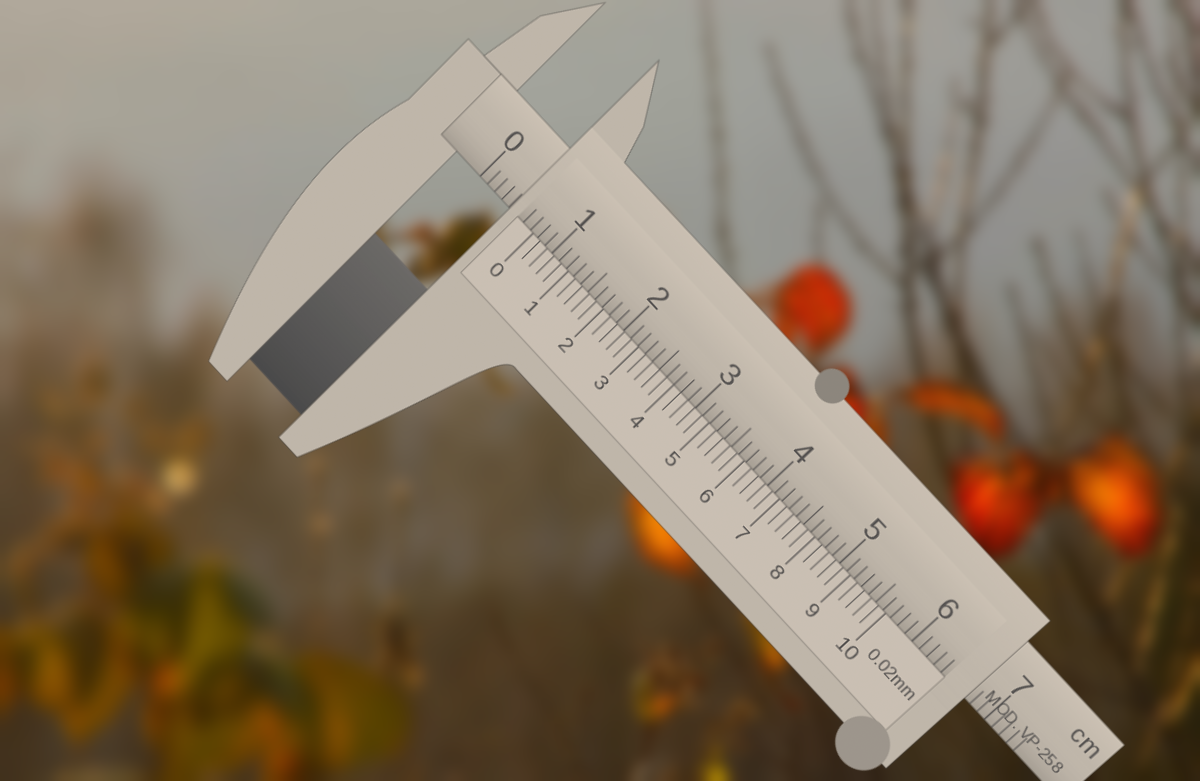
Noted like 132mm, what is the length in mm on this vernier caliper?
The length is 7.4mm
